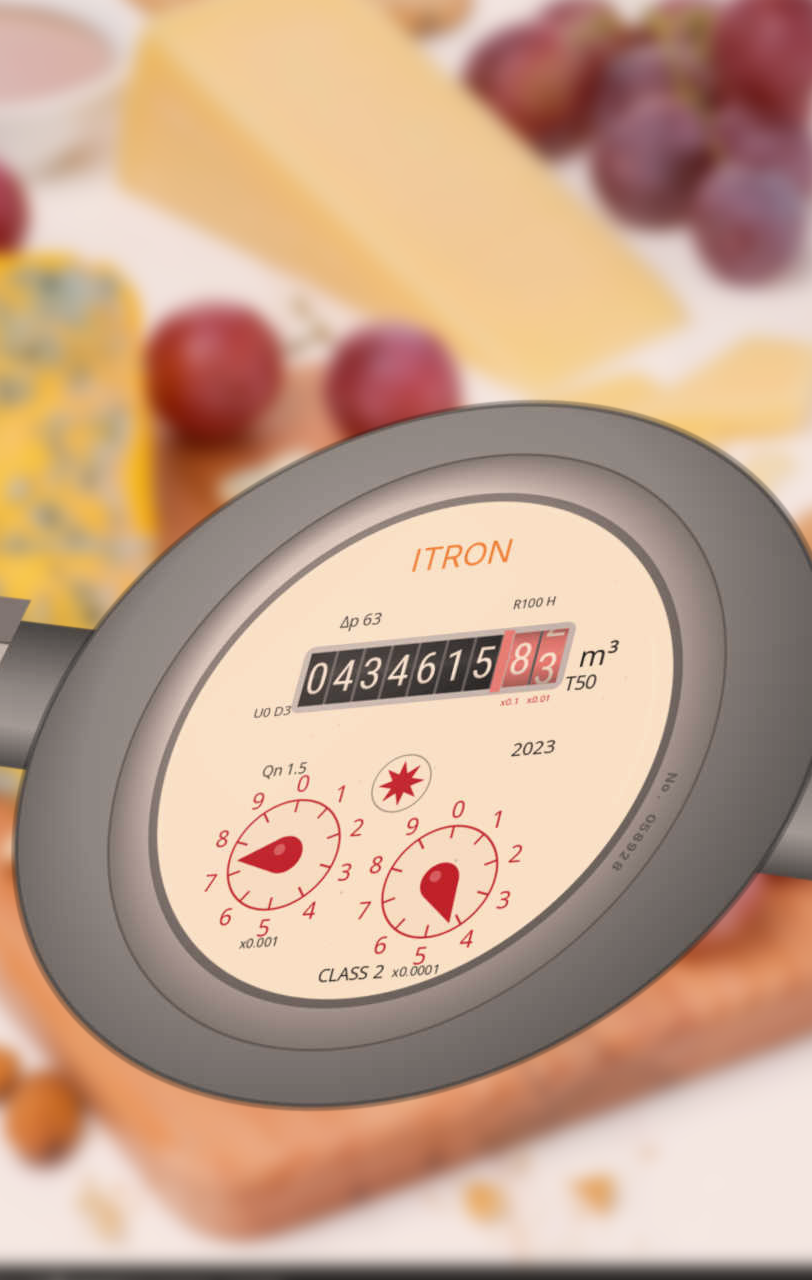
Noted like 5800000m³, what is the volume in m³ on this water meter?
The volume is 434615.8274m³
